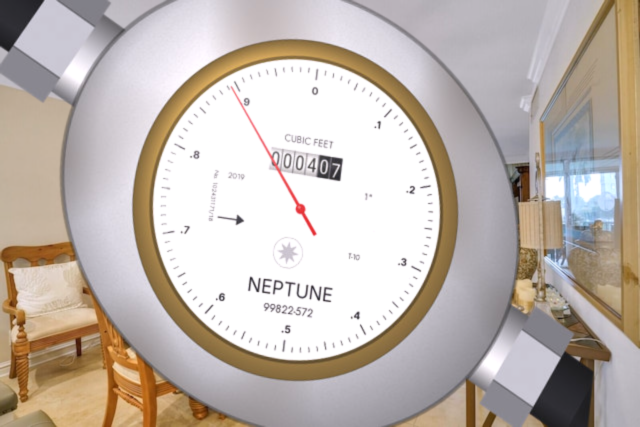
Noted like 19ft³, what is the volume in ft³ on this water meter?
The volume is 406.89ft³
